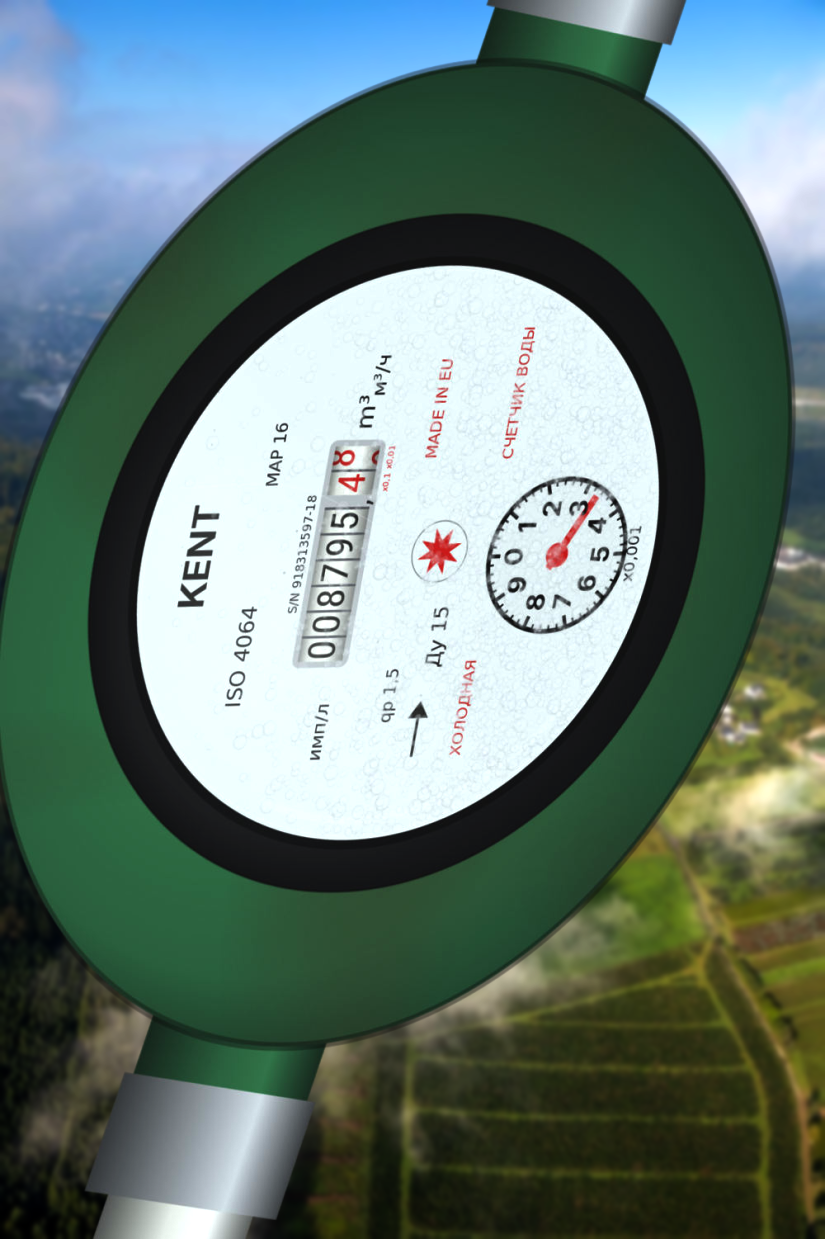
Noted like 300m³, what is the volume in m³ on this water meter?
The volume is 8795.483m³
